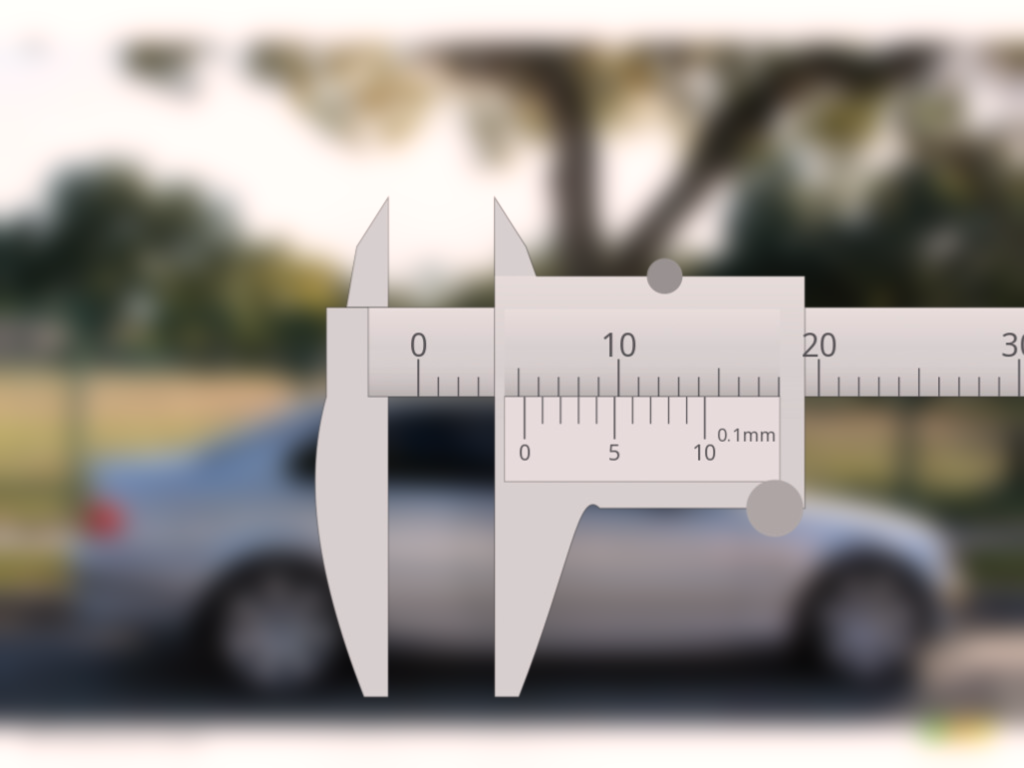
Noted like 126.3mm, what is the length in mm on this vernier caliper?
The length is 5.3mm
